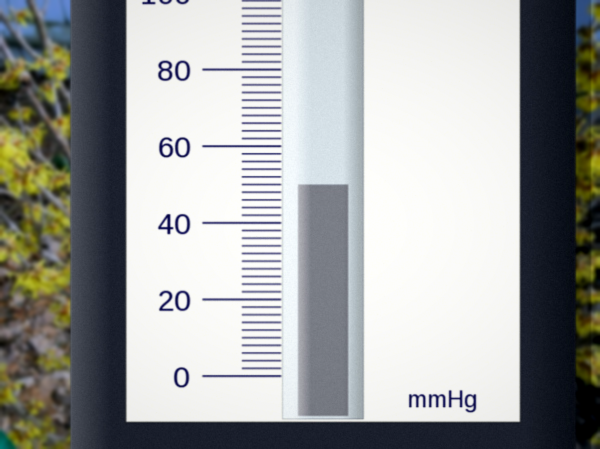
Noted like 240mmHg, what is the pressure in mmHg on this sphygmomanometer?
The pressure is 50mmHg
